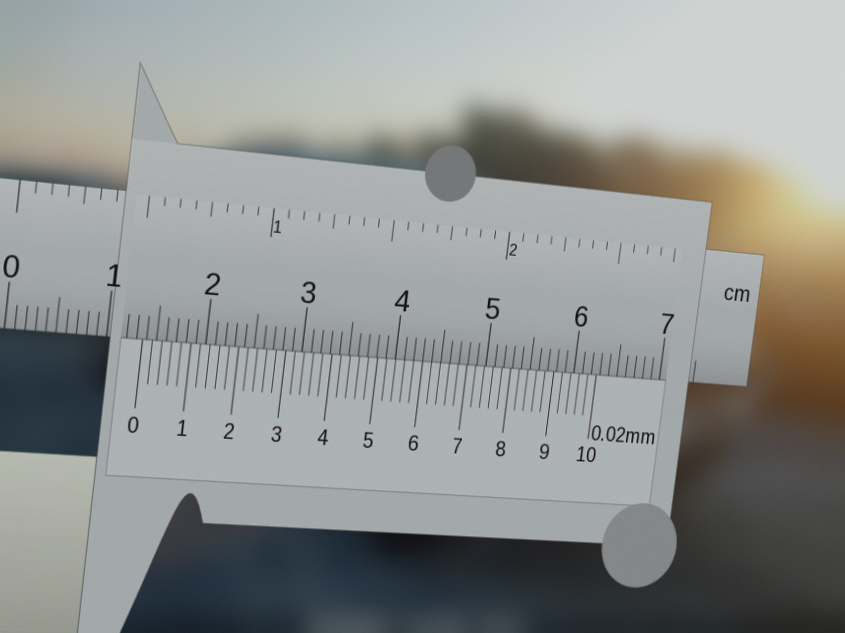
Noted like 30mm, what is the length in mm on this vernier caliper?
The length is 13.6mm
